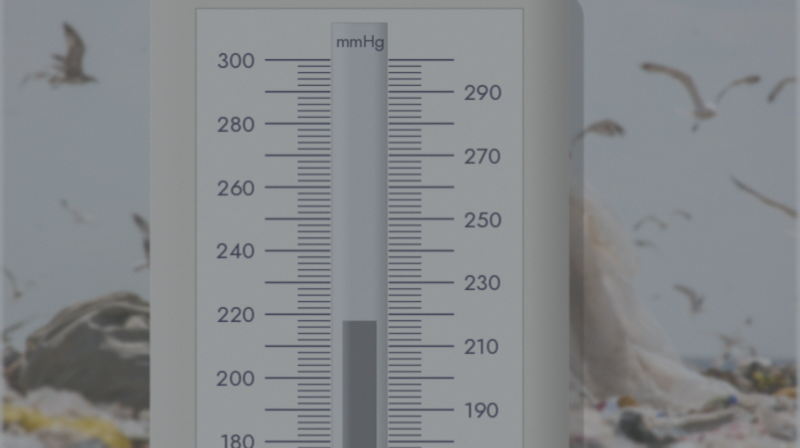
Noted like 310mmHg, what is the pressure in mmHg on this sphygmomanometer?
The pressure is 218mmHg
